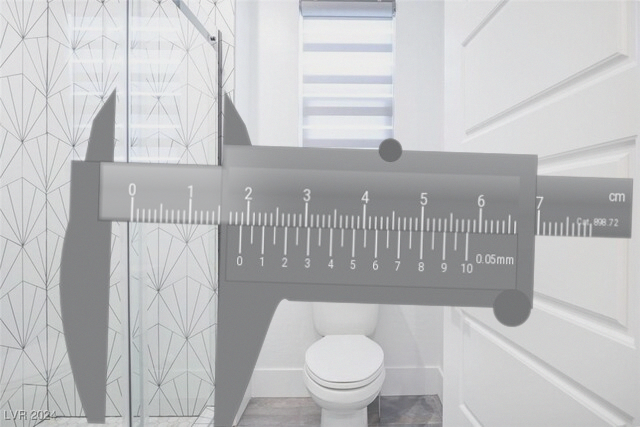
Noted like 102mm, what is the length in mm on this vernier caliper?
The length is 18.8mm
